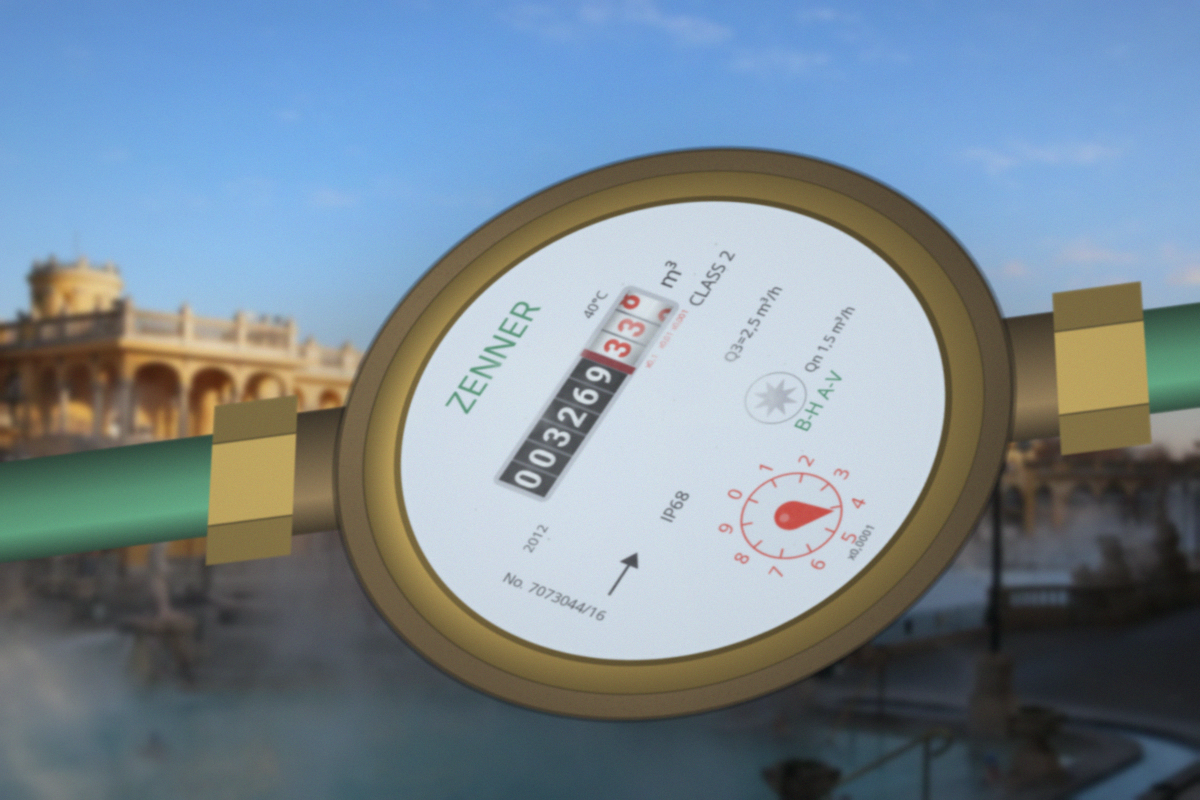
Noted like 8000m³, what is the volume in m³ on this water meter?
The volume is 3269.3384m³
